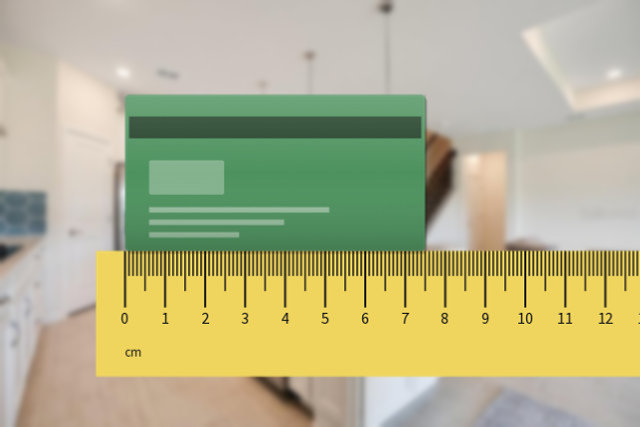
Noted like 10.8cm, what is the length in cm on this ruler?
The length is 7.5cm
